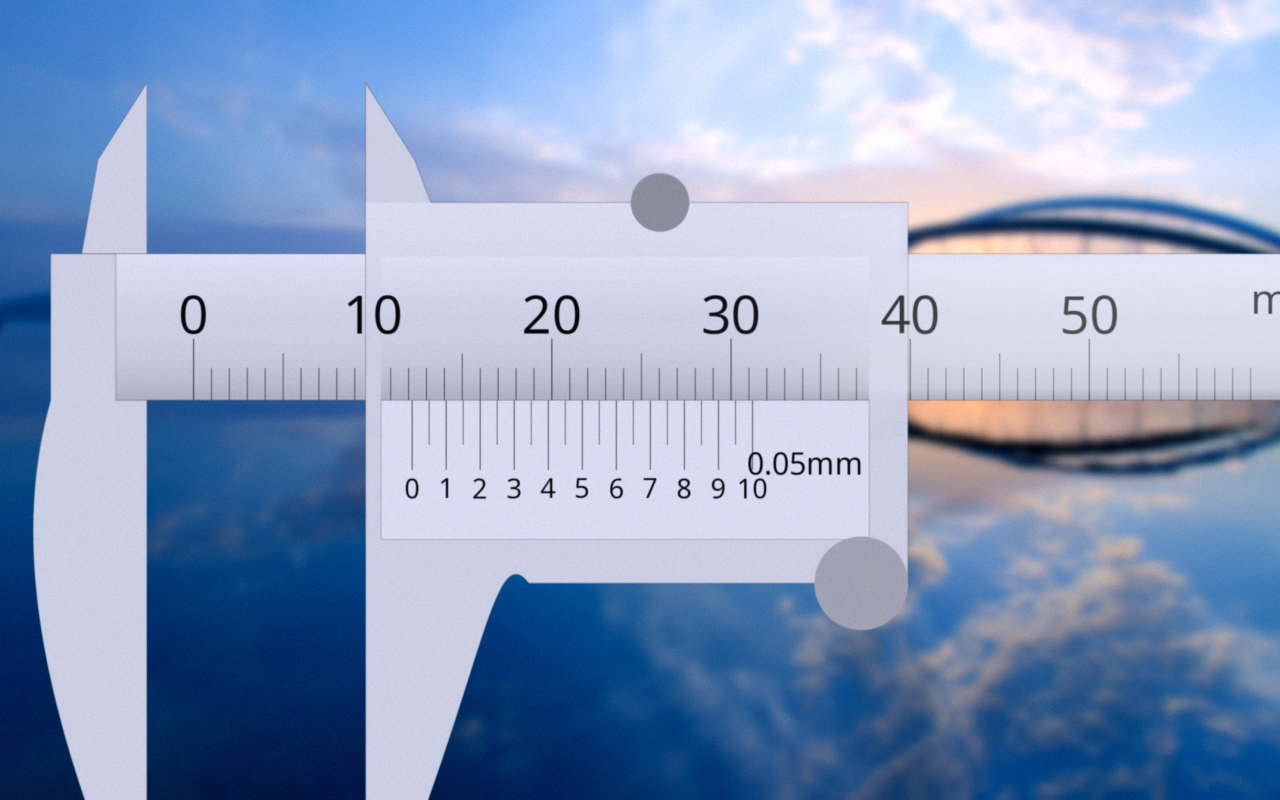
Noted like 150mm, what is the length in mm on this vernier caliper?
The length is 12.2mm
